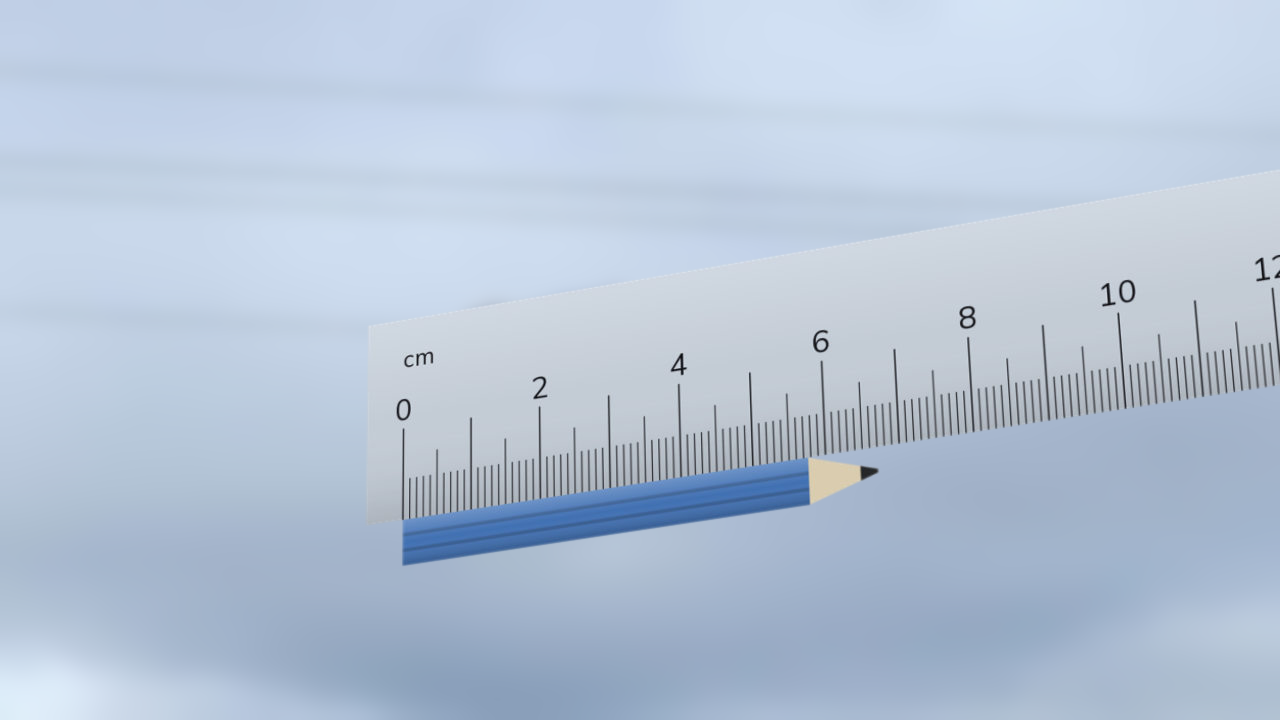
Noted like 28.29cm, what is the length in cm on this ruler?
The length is 6.7cm
